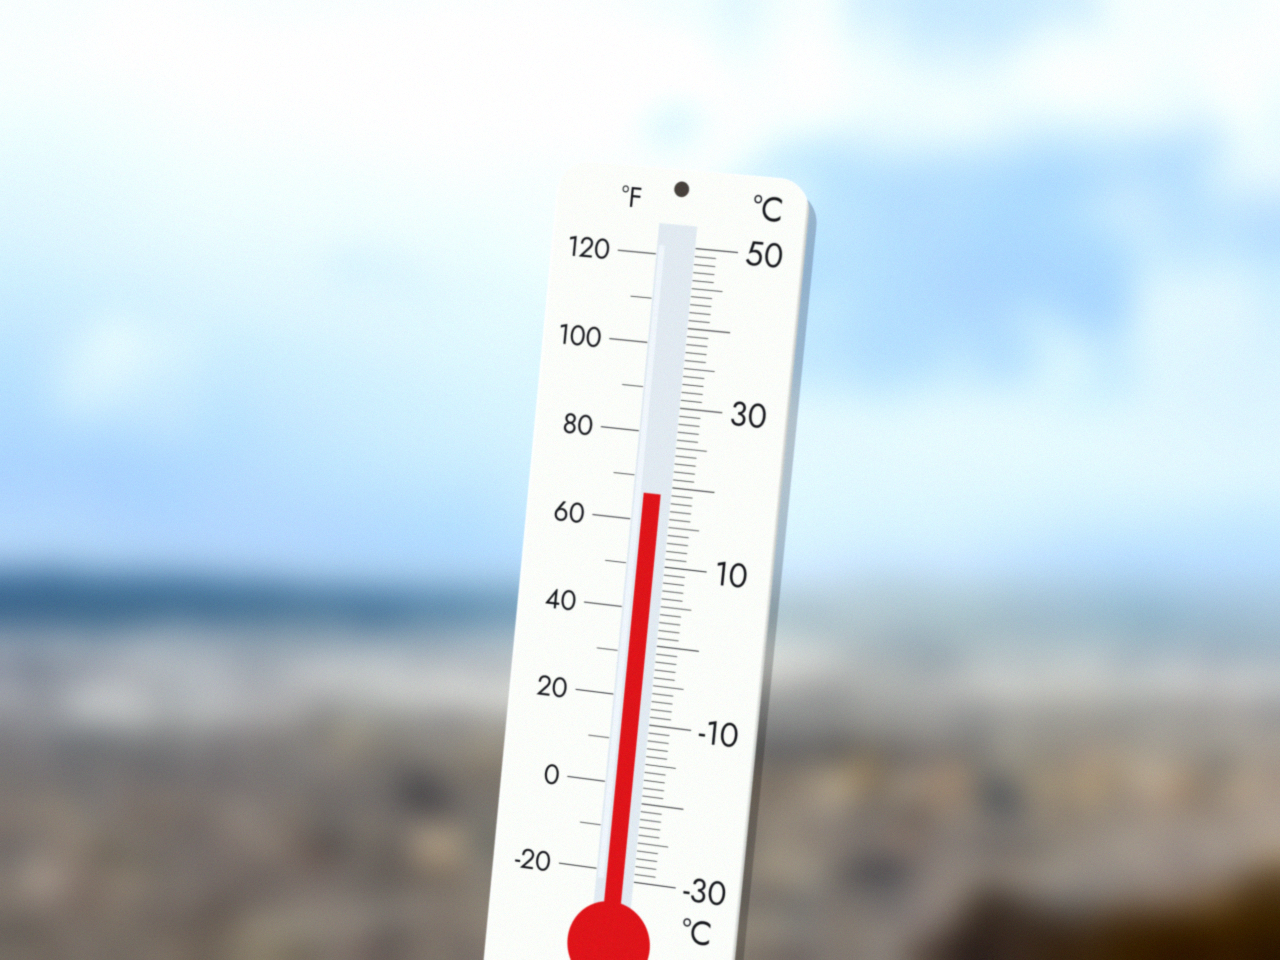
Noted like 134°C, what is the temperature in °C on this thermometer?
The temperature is 19°C
